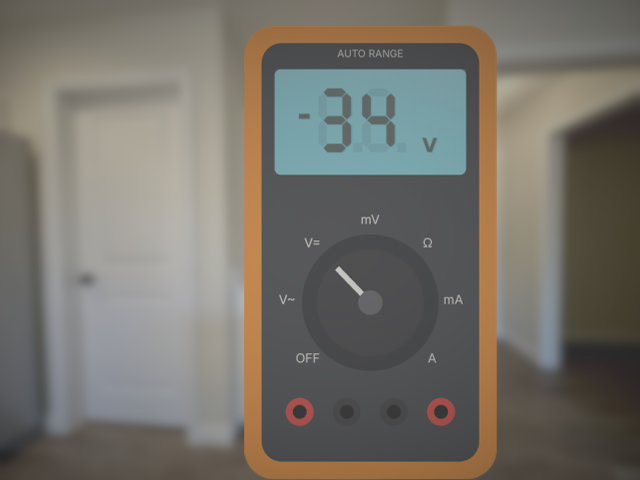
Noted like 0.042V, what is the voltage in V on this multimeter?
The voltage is -34V
